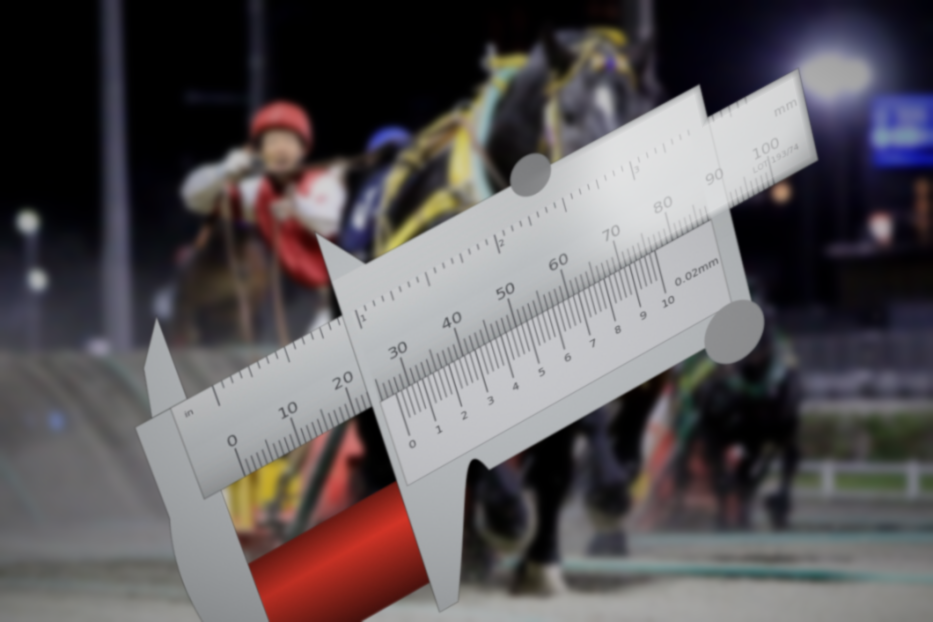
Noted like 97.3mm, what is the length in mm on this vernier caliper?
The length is 27.5mm
